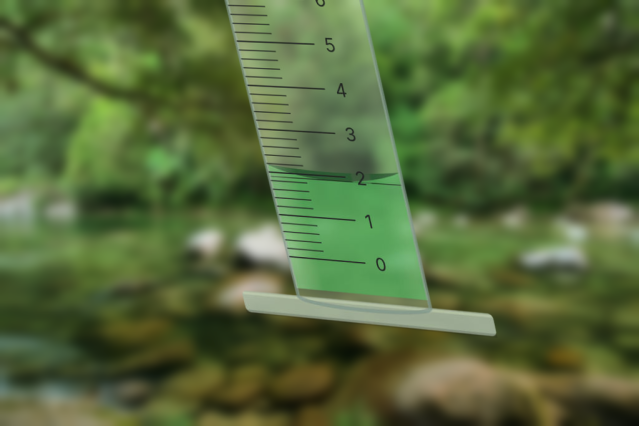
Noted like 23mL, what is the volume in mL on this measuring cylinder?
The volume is 1.9mL
